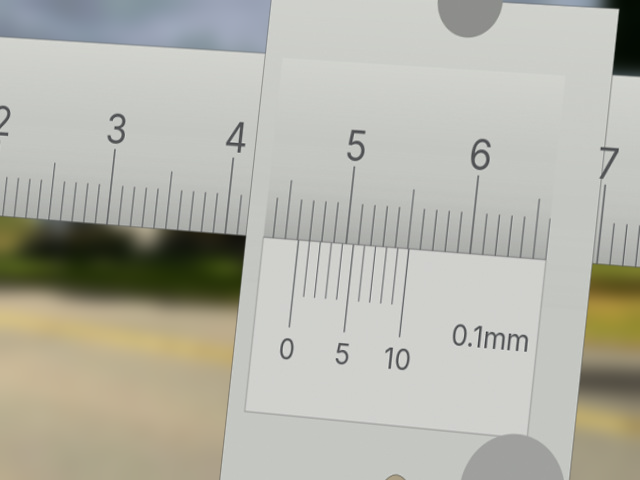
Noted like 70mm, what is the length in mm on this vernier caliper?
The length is 46.1mm
